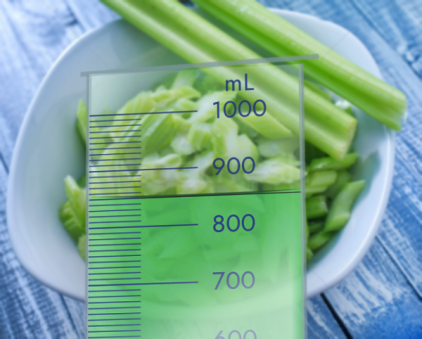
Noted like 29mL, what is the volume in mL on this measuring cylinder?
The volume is 850mL
